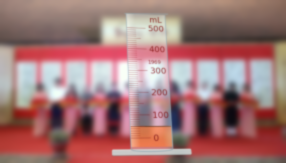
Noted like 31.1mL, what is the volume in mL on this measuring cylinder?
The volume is 50mL
